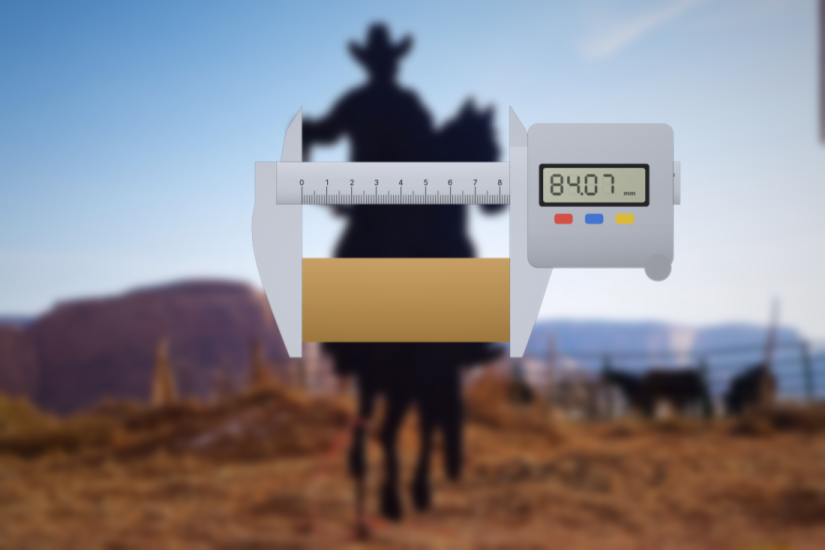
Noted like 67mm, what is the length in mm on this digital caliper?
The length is 84.07mm
